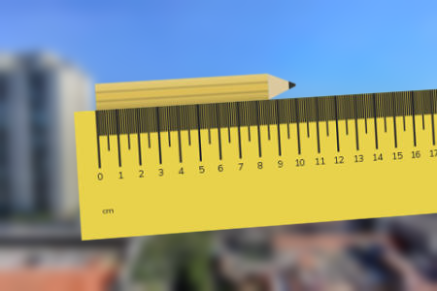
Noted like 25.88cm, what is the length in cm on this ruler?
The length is 10cm
